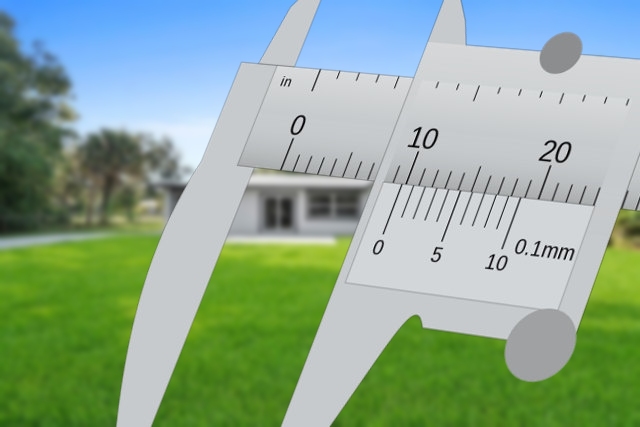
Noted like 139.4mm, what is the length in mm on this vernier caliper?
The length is 9.7mm
